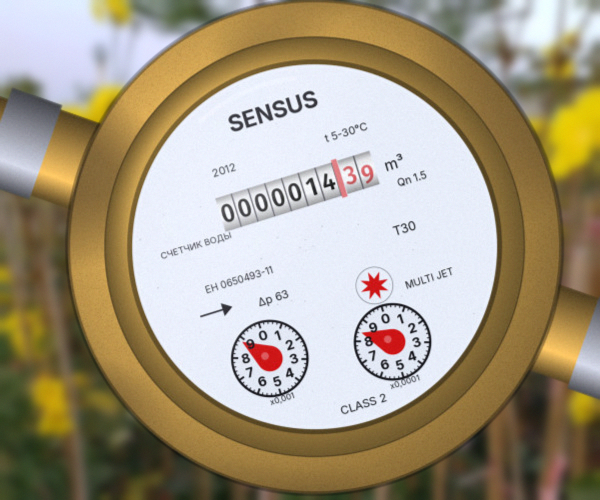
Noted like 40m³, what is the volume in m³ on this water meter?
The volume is 14.3888m³
